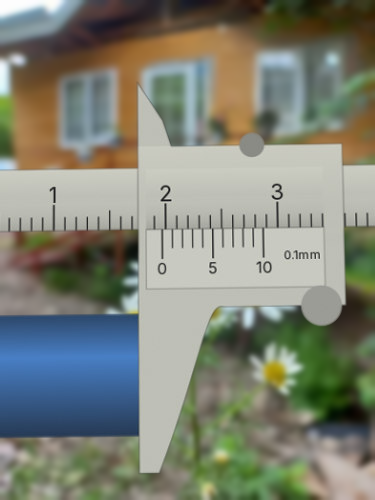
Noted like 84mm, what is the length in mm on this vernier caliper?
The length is 19.7mm
